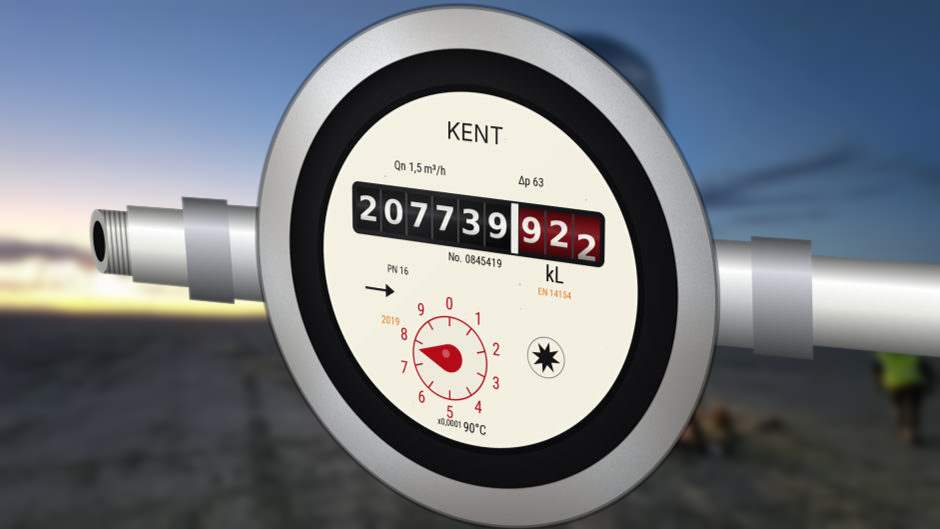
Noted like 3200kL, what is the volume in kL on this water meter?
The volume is 207739.9217kL
